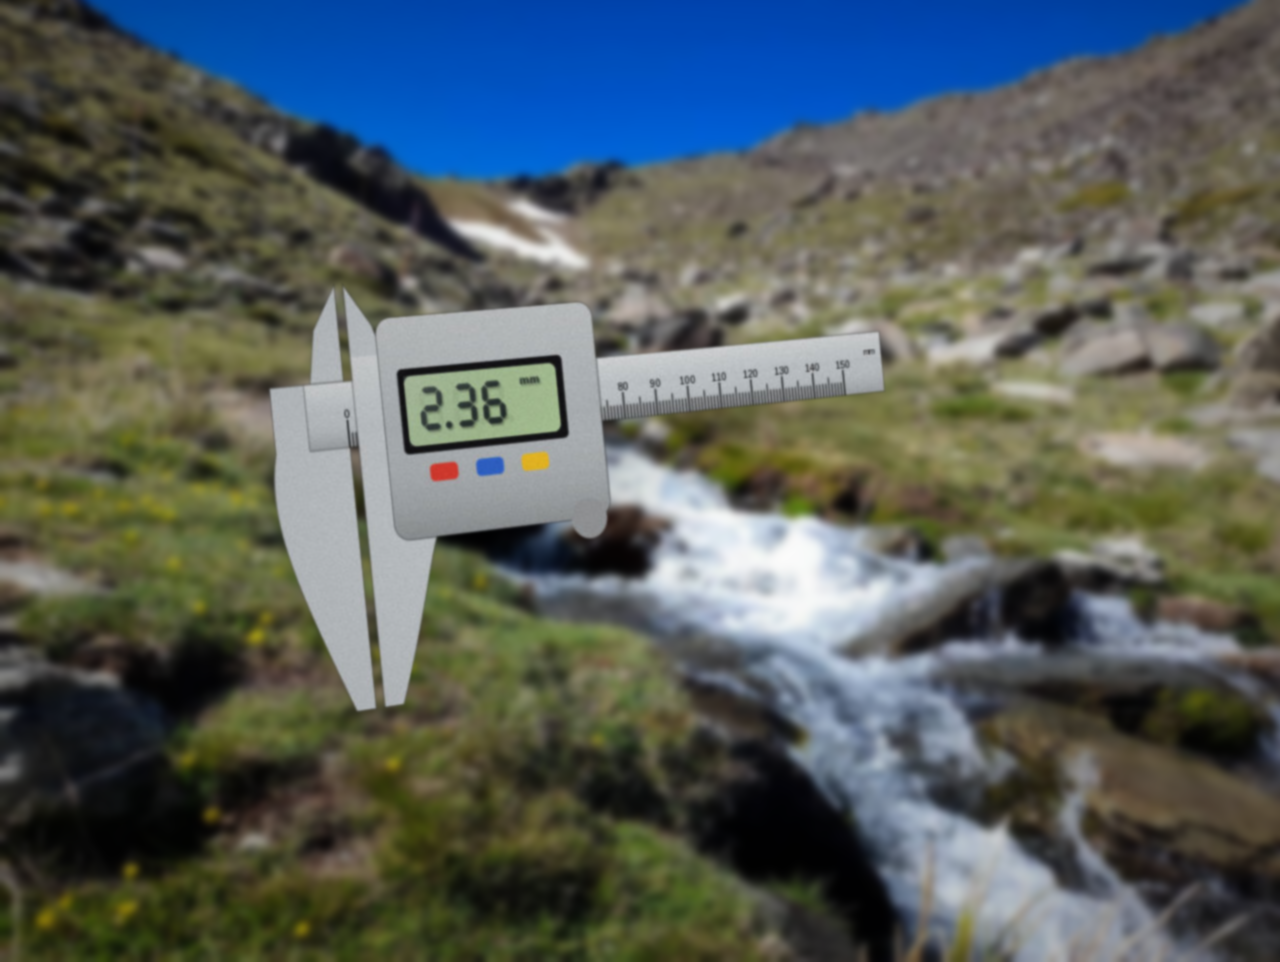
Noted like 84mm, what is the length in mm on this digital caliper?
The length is 2.36mm
